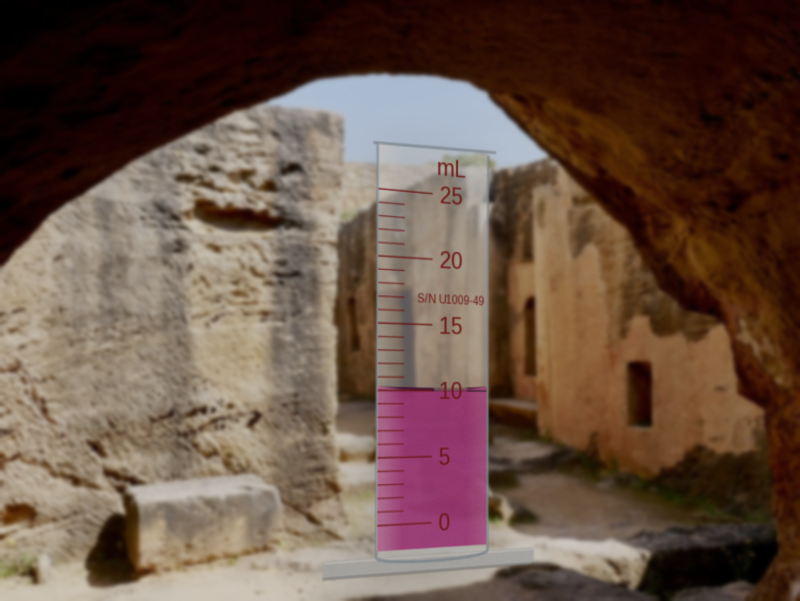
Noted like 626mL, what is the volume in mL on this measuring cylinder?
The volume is 10mL
